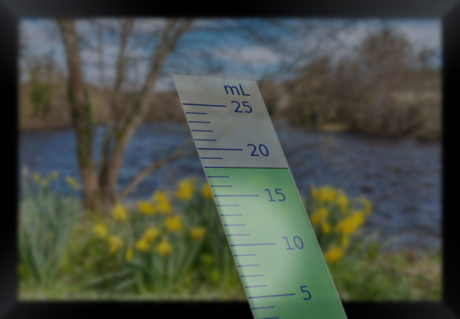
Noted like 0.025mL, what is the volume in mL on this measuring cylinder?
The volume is 18mL
